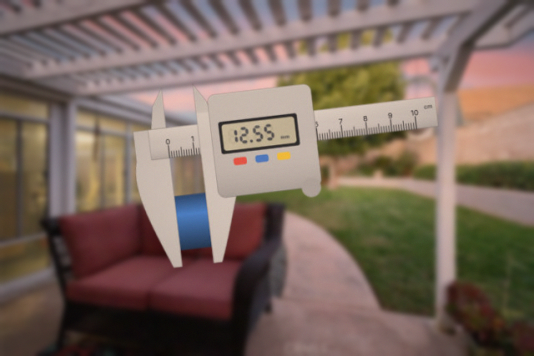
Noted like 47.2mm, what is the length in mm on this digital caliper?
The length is 12.55mm
